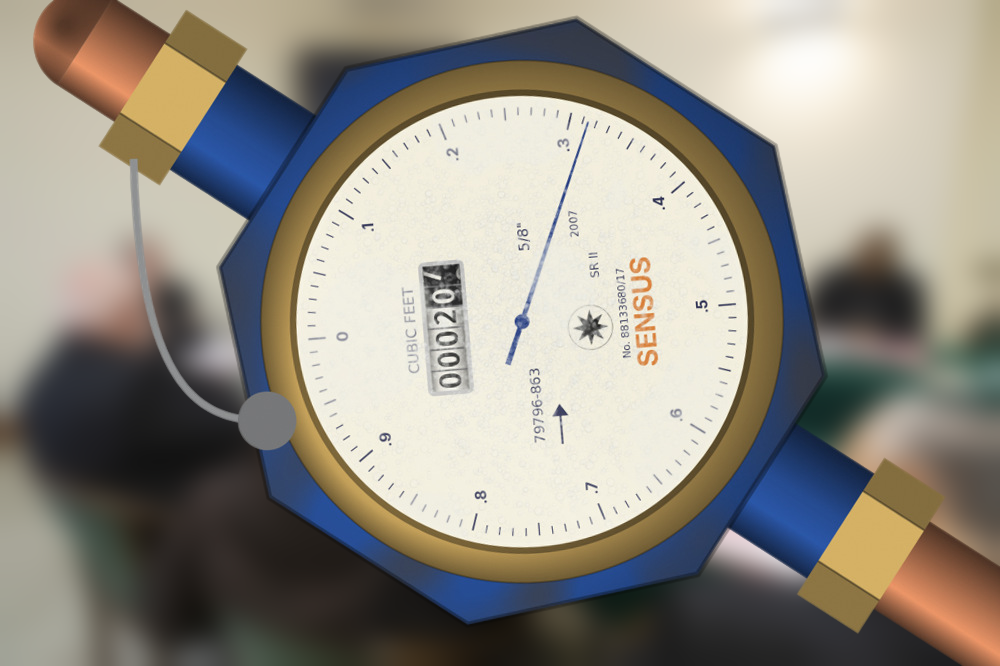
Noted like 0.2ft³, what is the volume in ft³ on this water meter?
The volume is 207.31ft³
